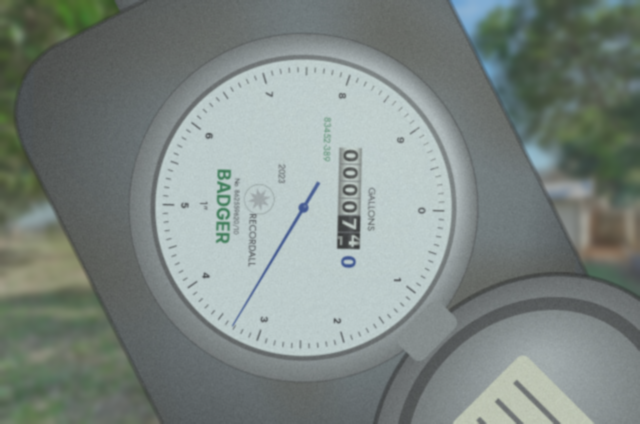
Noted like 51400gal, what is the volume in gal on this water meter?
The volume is 743.3gal
